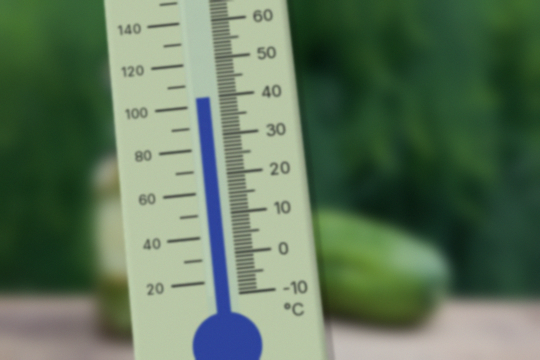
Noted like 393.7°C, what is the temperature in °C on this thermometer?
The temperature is 40°C
